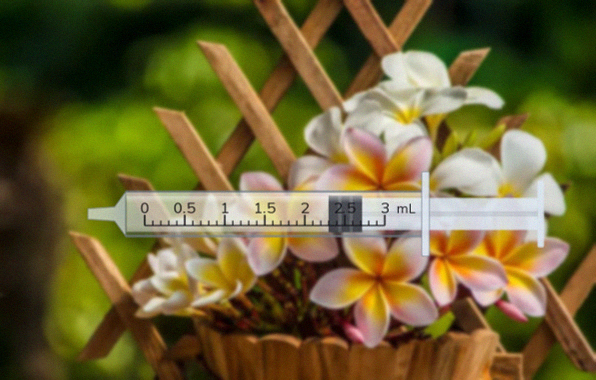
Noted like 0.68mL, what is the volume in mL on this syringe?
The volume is 2.3mL
